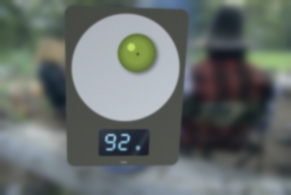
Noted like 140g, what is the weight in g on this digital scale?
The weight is 92g
